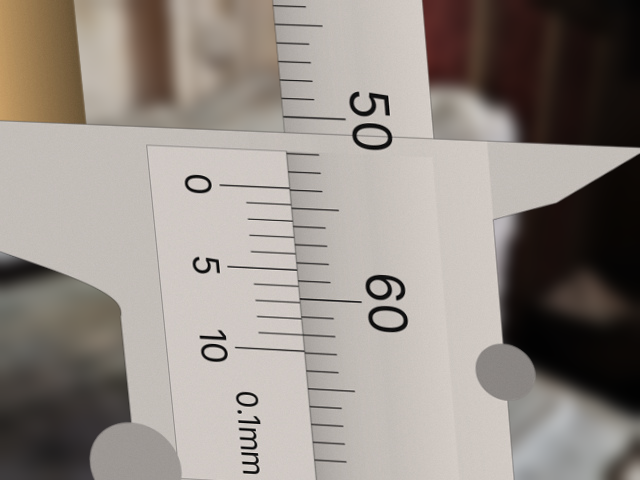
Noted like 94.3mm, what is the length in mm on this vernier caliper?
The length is 53.9mm
